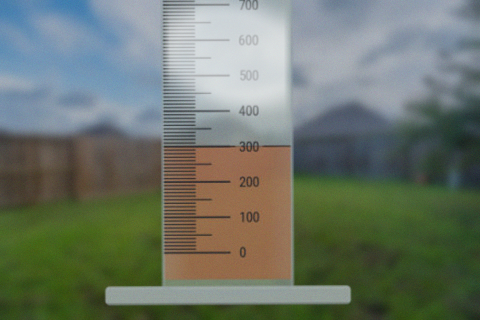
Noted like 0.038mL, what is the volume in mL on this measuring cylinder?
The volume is 300mL
